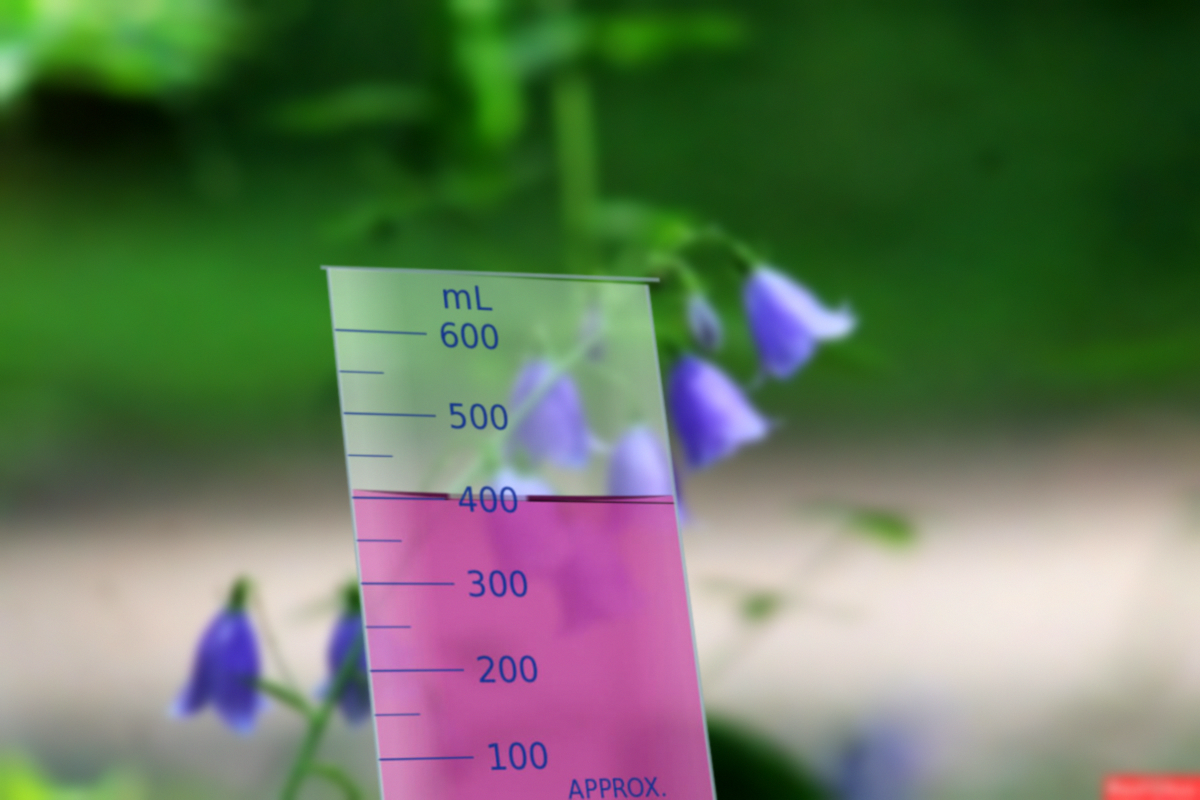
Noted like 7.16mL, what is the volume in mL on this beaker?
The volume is 400mL
